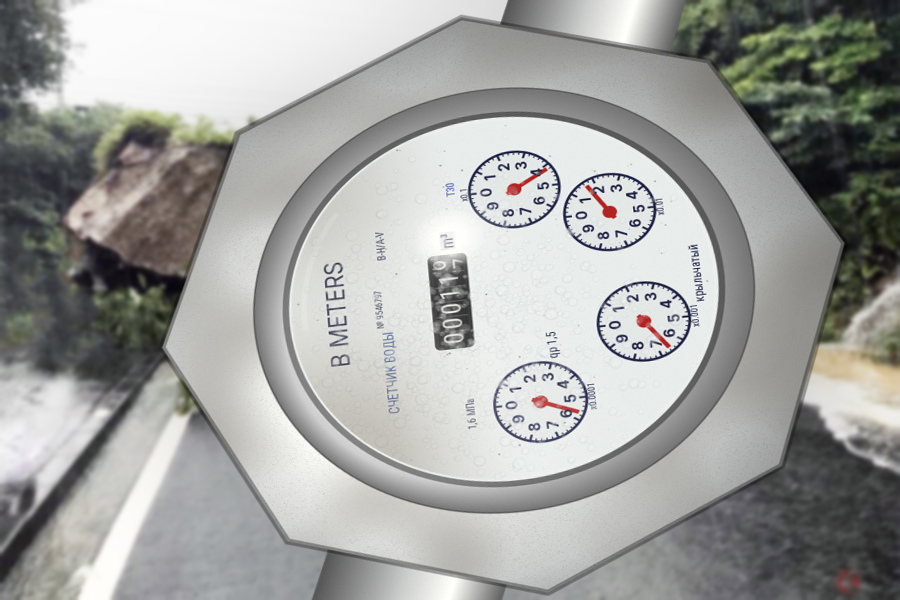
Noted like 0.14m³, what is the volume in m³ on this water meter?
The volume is 116.4165m³
